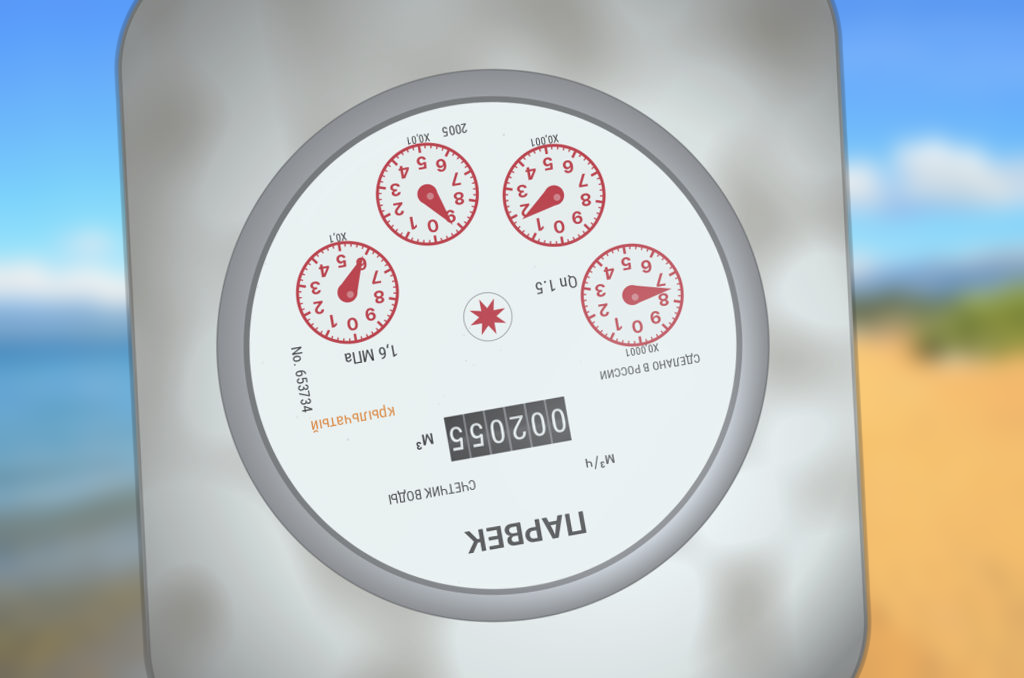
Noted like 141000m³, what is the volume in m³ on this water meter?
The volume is 2055.5917m³
